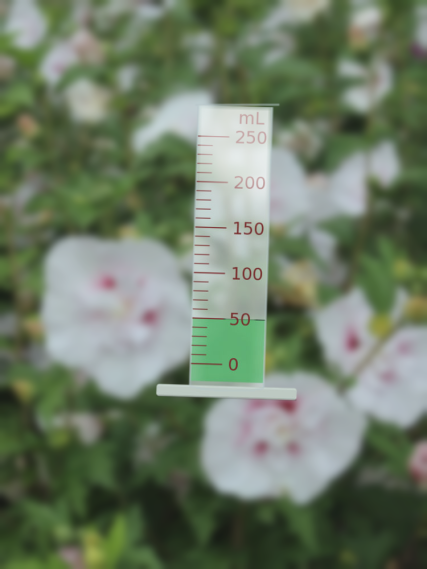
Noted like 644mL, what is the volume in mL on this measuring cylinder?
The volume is 50mL
